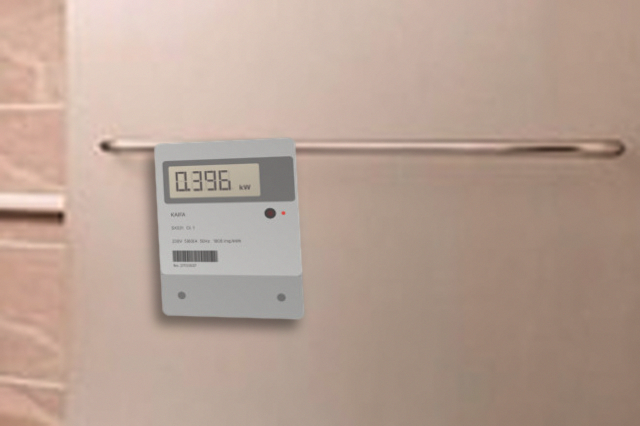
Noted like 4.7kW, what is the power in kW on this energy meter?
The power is 0.396kW
